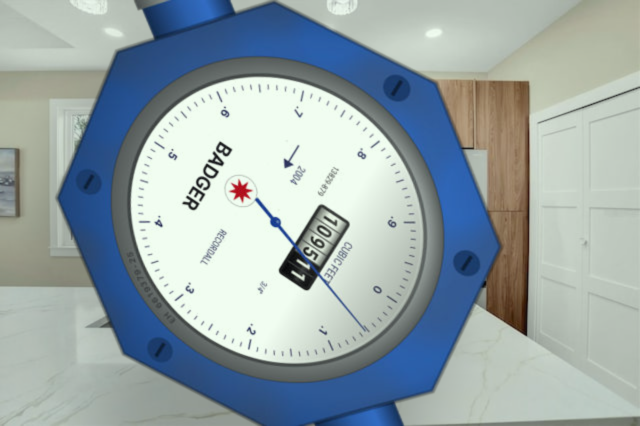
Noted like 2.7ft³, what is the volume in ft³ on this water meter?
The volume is 109511.05ft³
